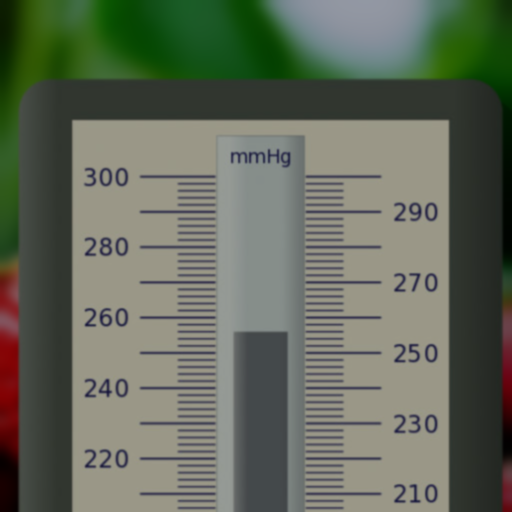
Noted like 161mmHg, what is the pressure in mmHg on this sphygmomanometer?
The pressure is 256mmHg
